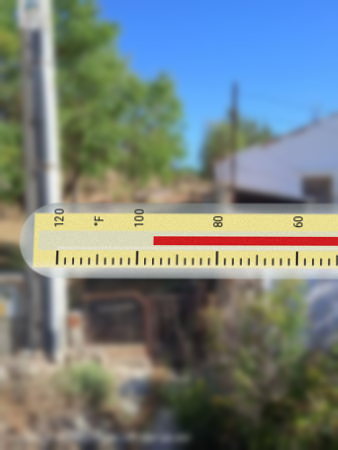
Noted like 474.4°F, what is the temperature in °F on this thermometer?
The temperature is 96°F
